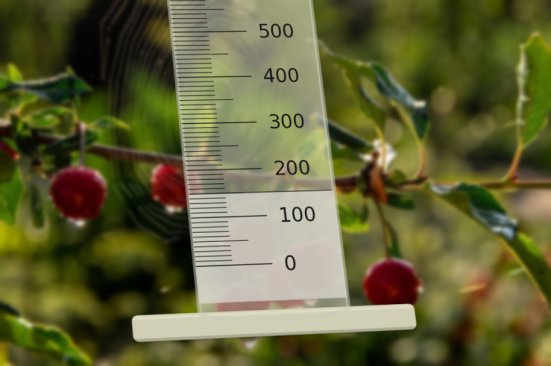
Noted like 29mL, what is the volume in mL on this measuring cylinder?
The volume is 150mL
